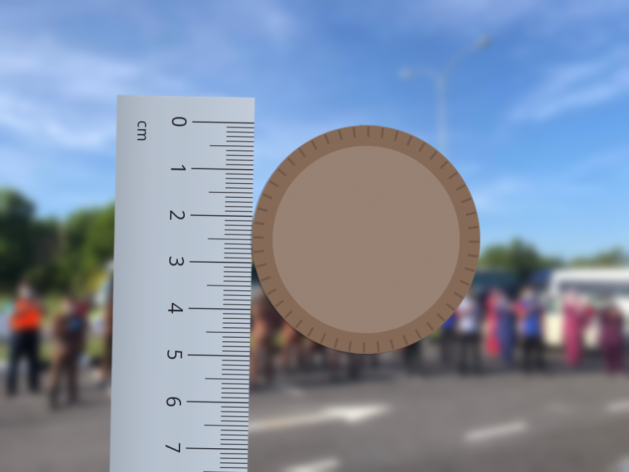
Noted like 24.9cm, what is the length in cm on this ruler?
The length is 4.9cm
